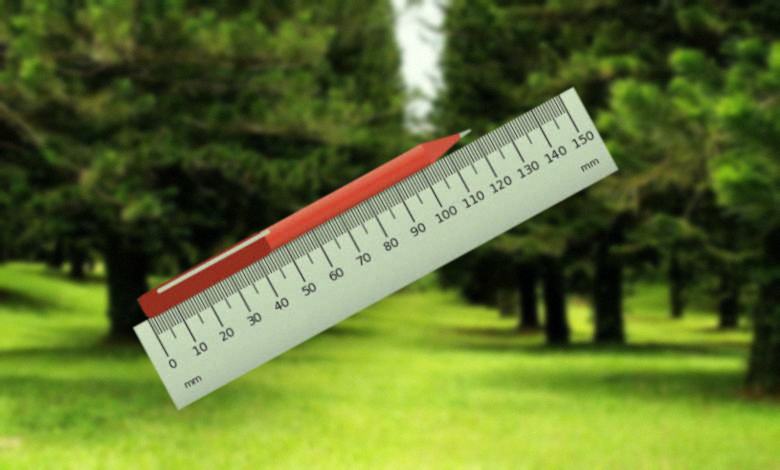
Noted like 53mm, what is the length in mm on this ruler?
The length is 120mm
